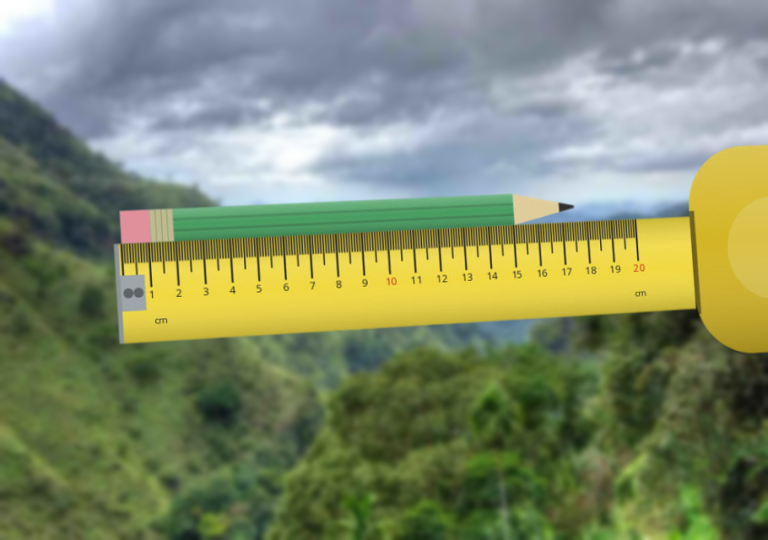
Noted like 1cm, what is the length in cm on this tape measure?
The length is 17.5cm
